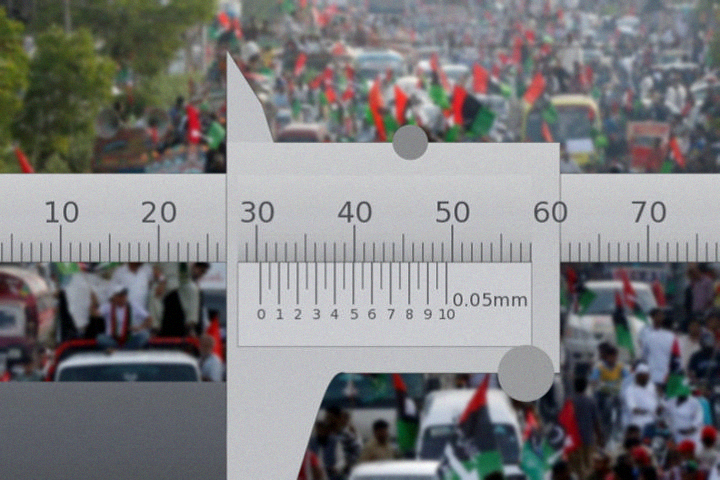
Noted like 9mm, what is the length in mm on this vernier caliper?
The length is 30.4mm
